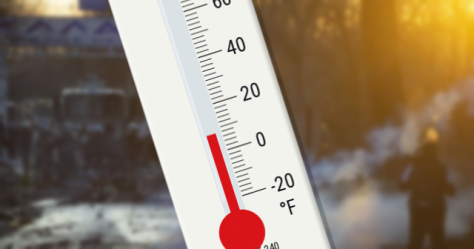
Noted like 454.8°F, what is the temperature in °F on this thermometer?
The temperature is 8°F
